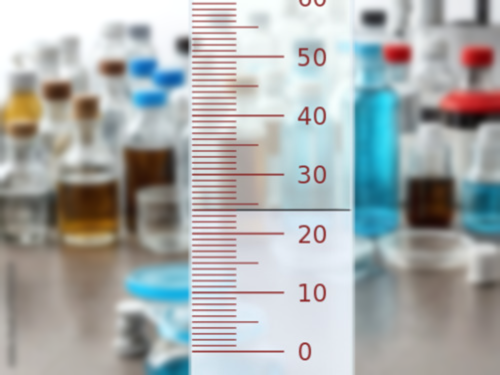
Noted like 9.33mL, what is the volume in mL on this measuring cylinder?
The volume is 24mL
